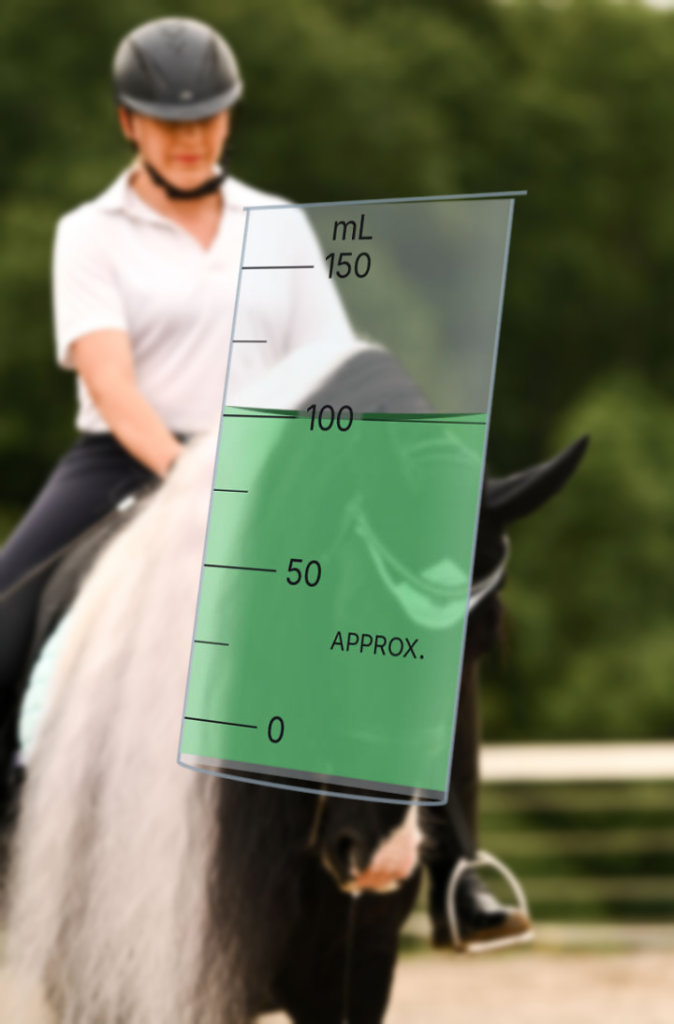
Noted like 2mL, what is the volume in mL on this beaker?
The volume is 100mL
